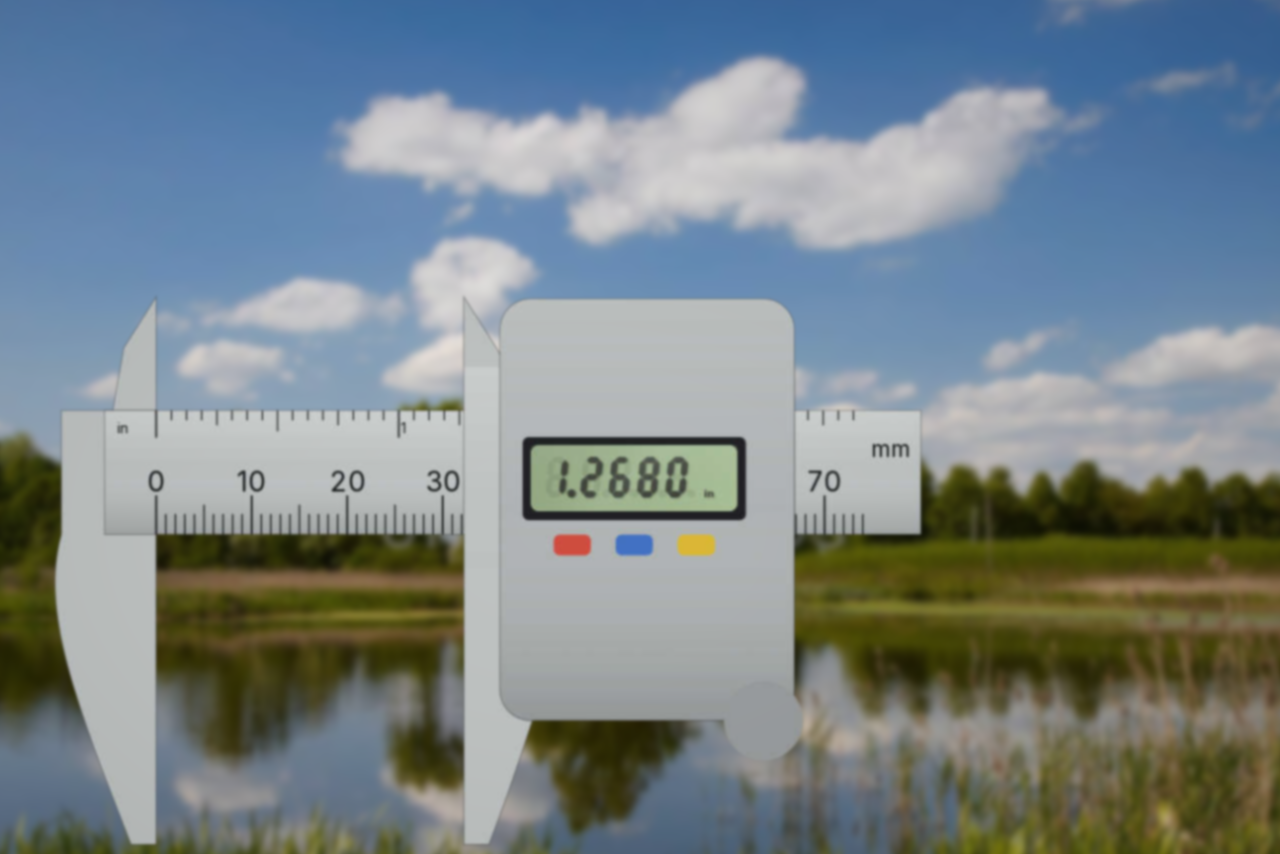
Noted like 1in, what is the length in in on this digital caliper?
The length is 1.2680in
